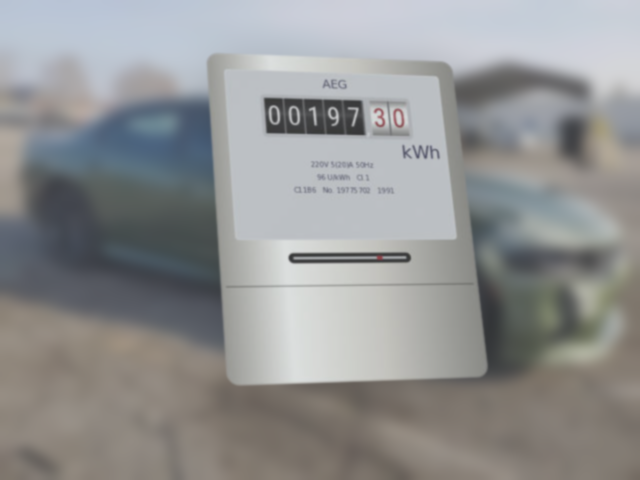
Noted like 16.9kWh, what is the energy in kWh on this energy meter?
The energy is 197.30kWh
